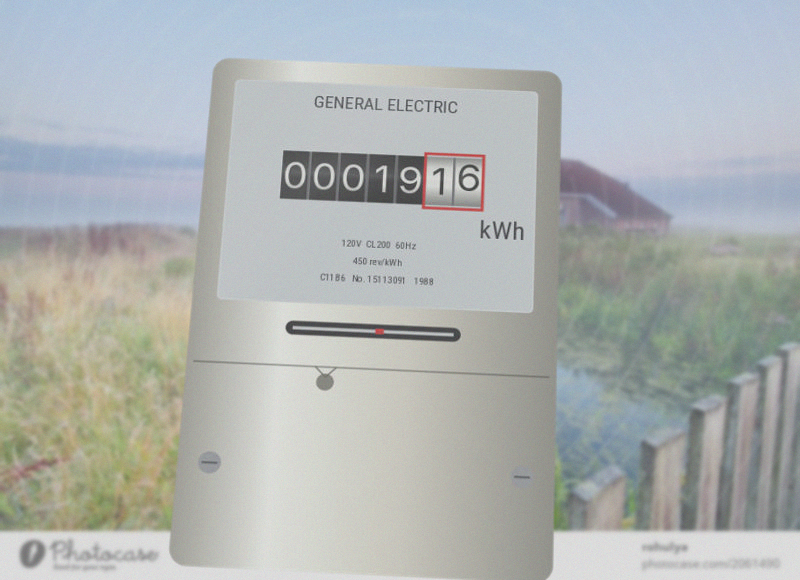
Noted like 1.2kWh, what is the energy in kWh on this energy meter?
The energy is 19.16kWh
